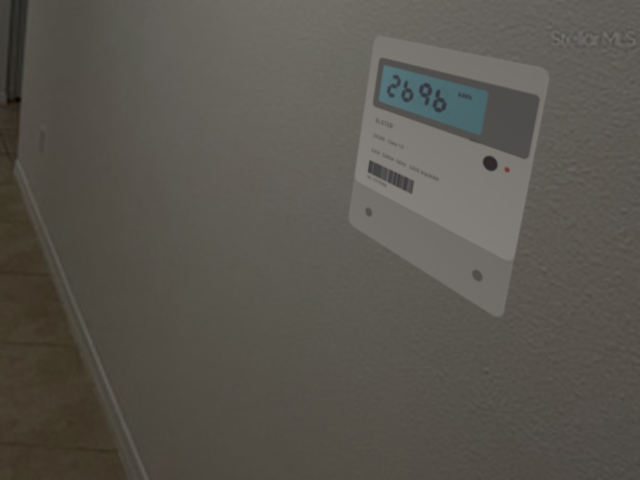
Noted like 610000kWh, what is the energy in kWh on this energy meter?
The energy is 2696kWh
